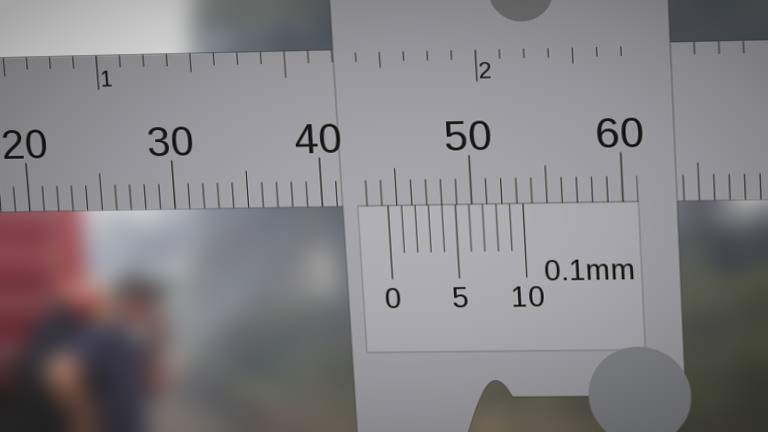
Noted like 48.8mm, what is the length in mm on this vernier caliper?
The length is 44.4mm
